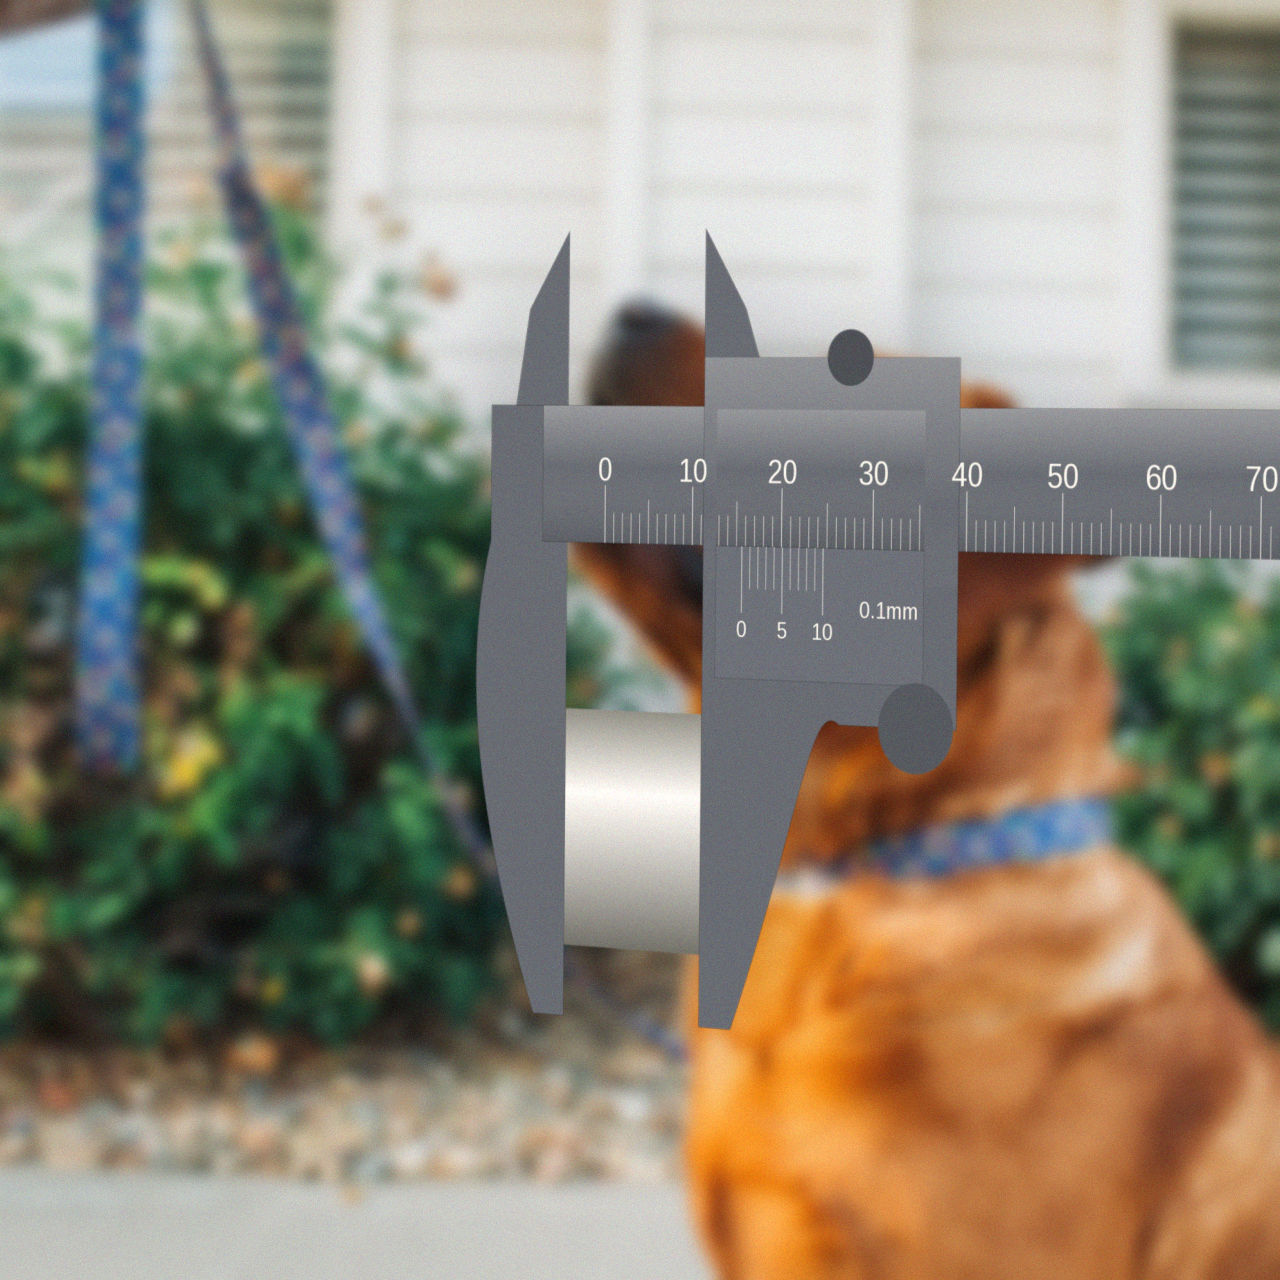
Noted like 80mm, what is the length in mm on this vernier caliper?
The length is 15.6mm
